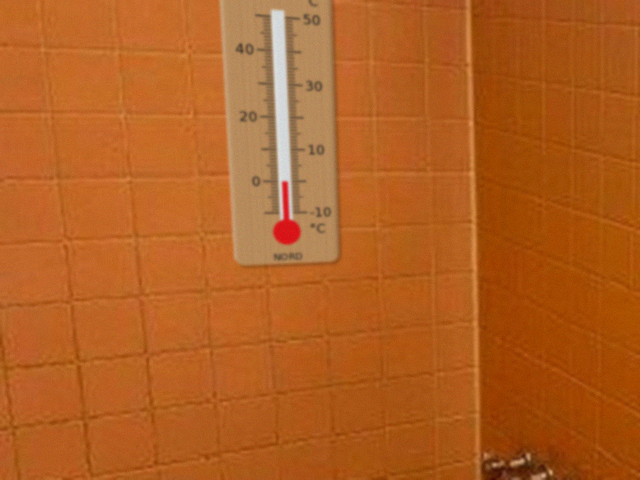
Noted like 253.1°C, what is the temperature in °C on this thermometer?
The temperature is 0°C
